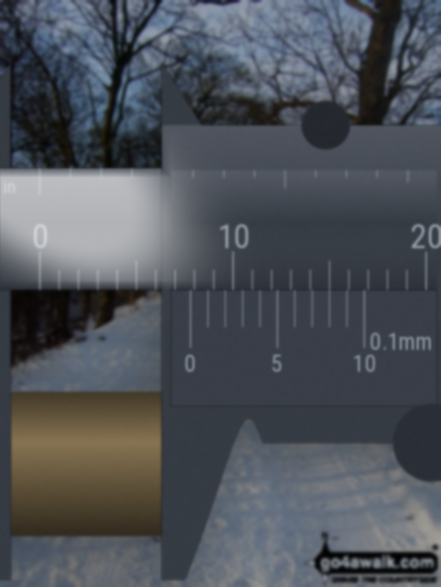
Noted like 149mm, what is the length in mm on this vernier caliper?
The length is 7.8mm
